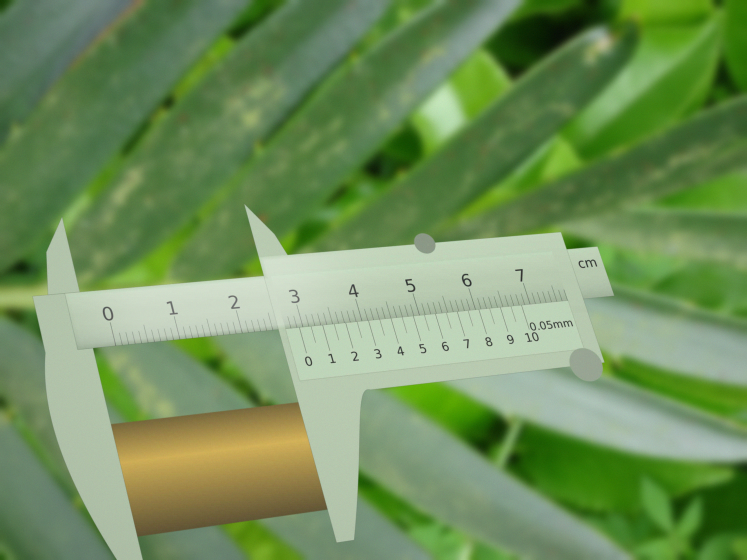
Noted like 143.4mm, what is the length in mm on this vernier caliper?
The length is 29.4mm
